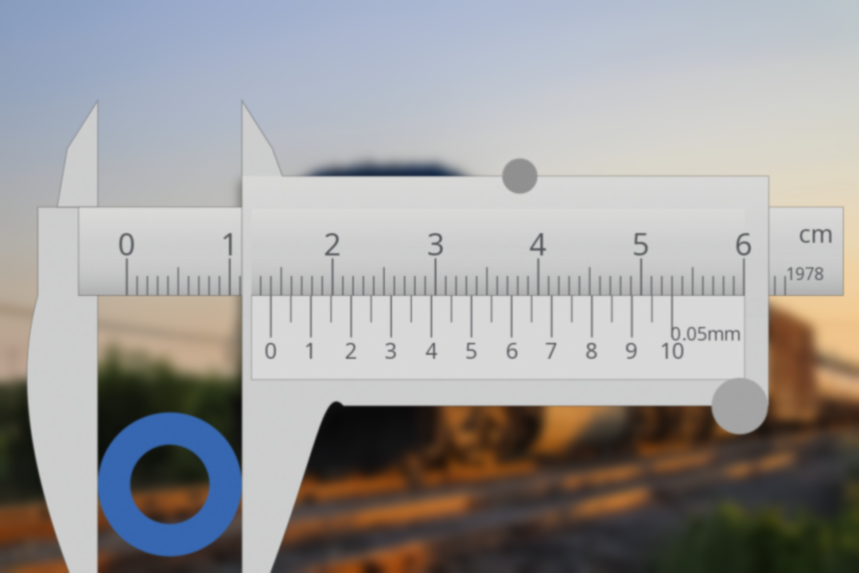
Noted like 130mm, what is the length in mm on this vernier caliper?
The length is 14.0mm
